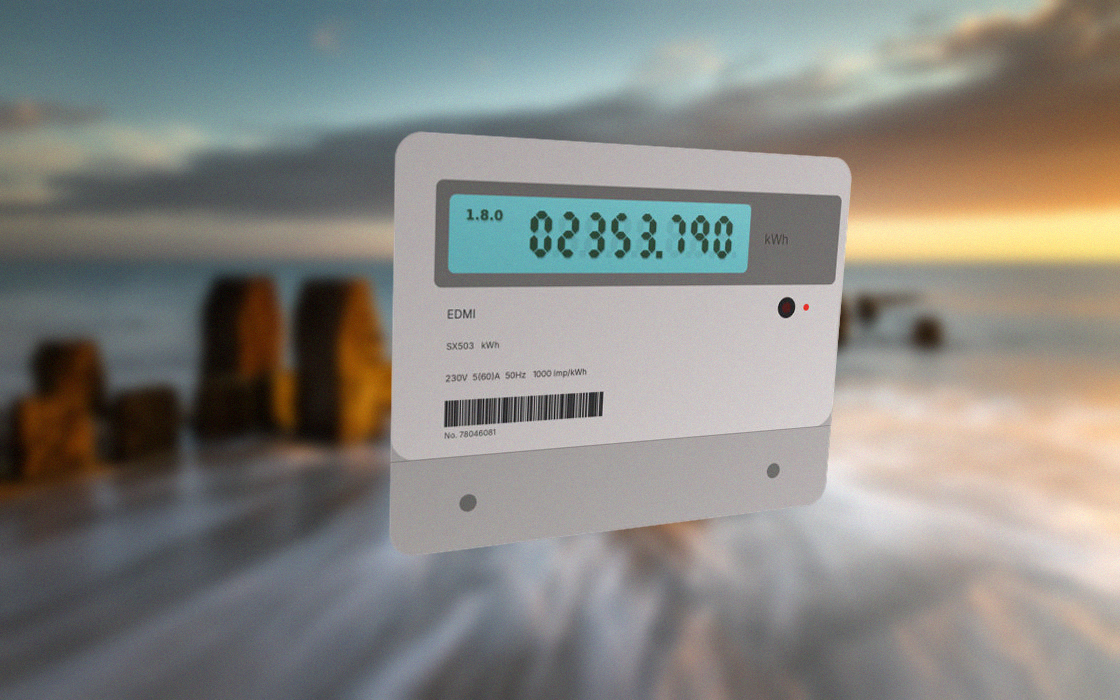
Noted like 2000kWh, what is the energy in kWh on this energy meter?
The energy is 2353.790kWh
